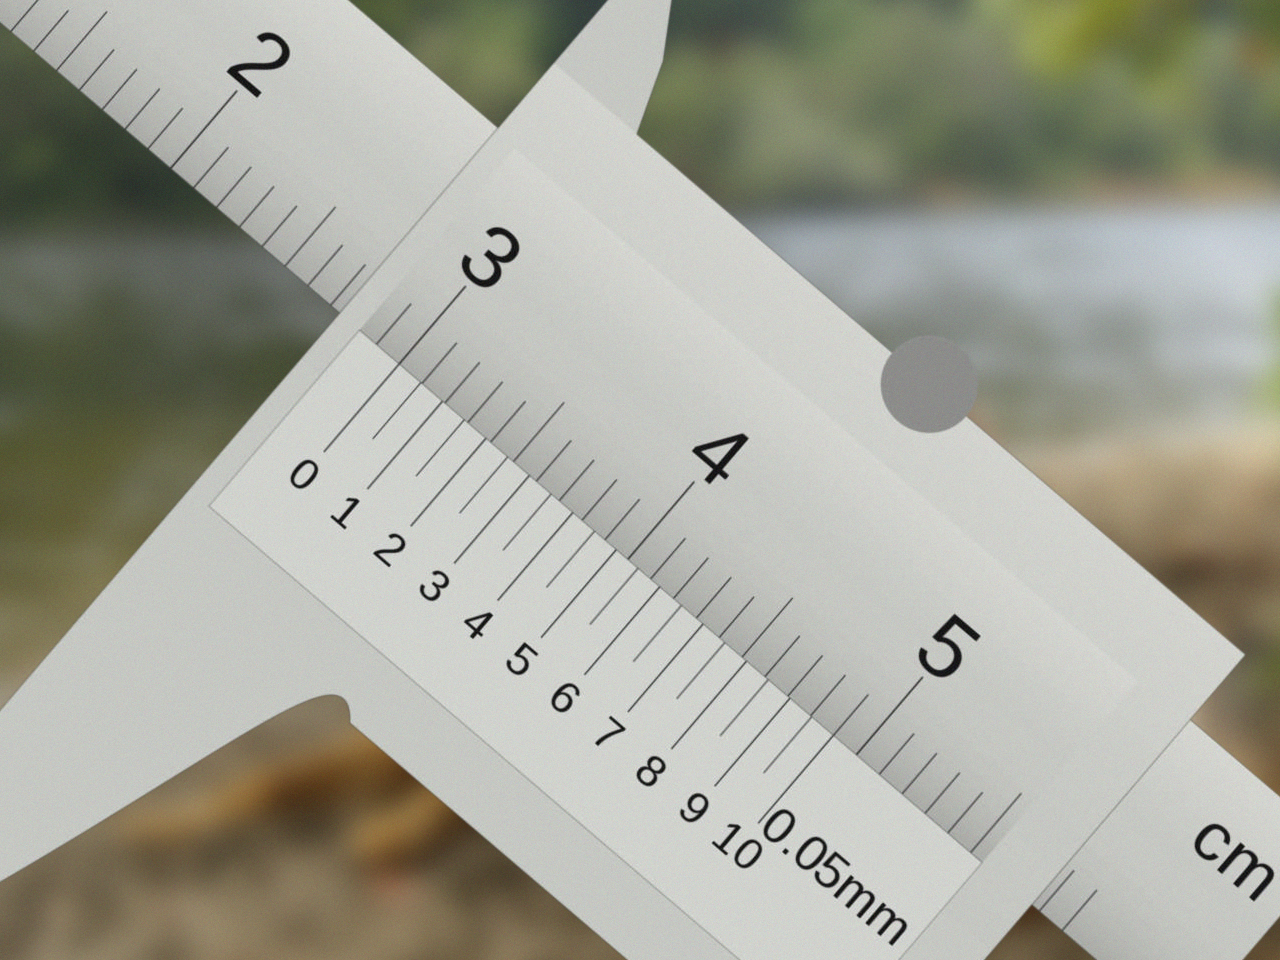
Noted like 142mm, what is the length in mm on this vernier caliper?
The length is 30.00mm
